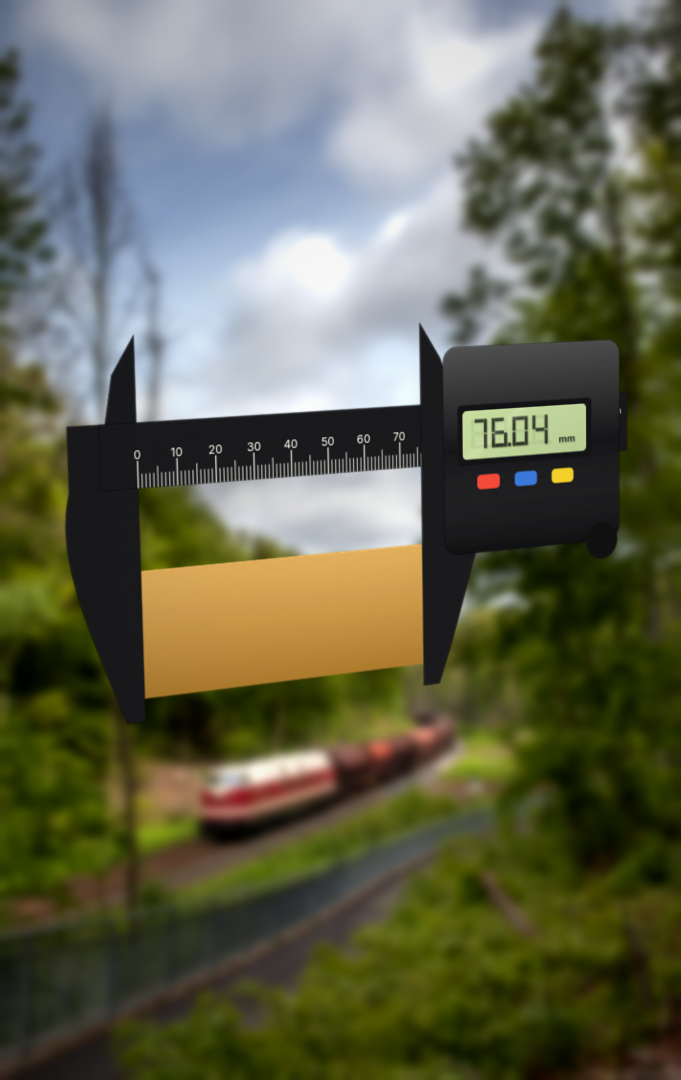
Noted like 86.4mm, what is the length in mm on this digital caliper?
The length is 76.04mm
